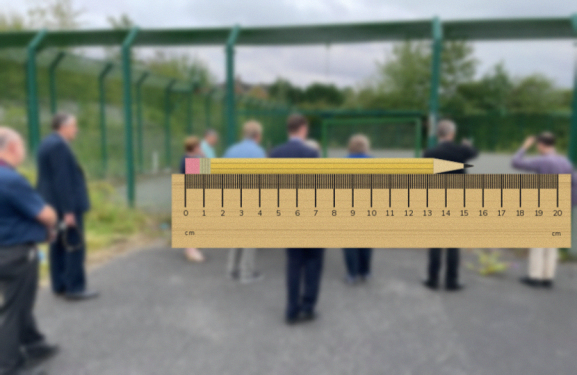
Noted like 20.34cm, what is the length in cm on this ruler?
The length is 15.5cm
